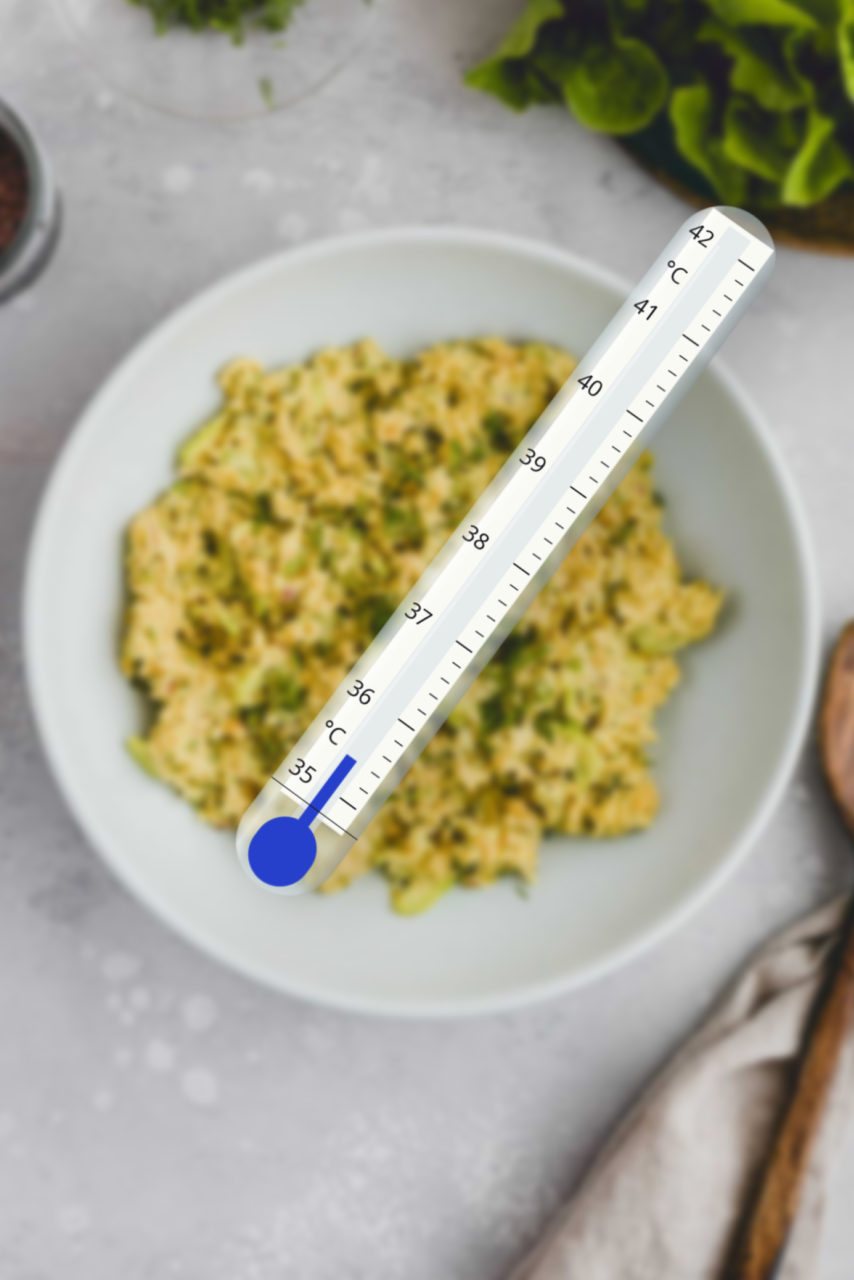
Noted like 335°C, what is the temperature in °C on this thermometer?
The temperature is 35.4°C
